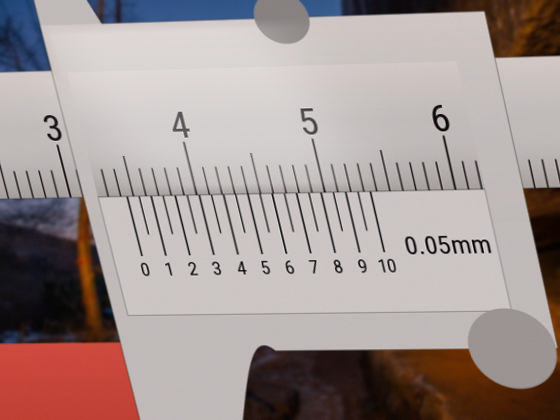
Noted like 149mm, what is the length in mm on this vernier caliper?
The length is 34.5mm
